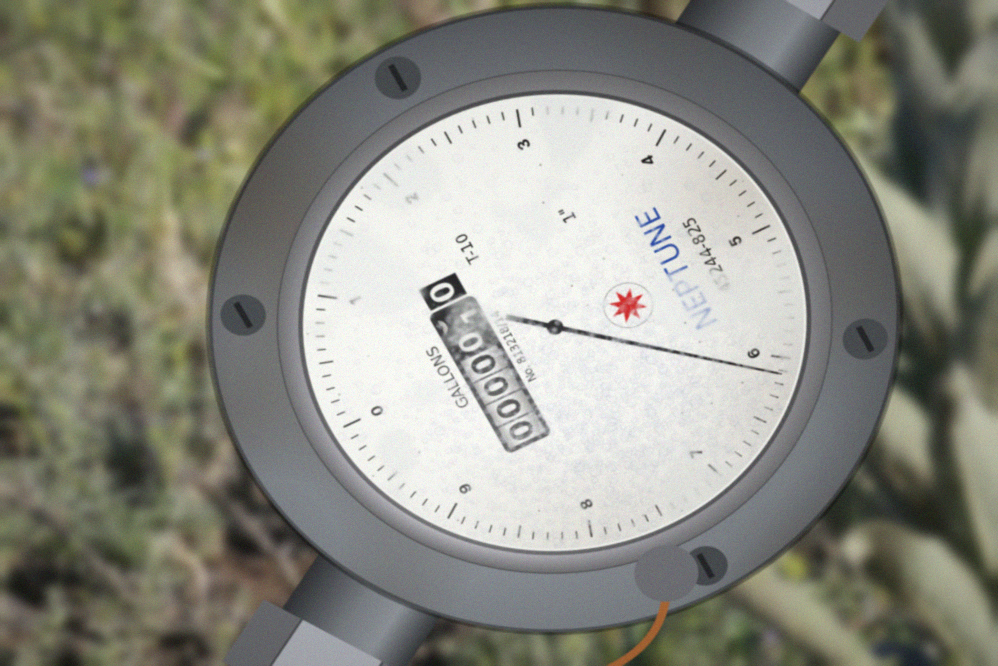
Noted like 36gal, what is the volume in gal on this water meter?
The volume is 6.1gal
